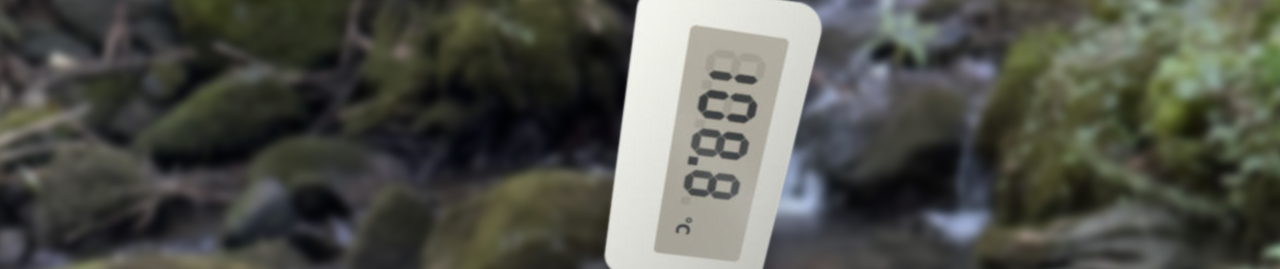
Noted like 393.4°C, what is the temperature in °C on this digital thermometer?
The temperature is 108.8°C
